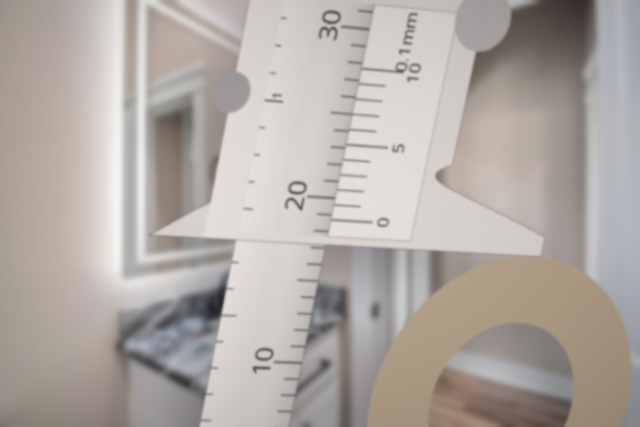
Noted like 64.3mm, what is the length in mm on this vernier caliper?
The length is 18.7mm
